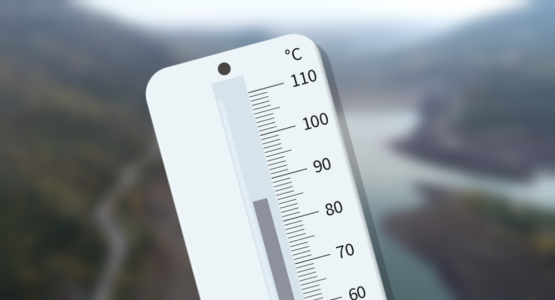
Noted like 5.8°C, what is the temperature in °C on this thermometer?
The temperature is 86°C
